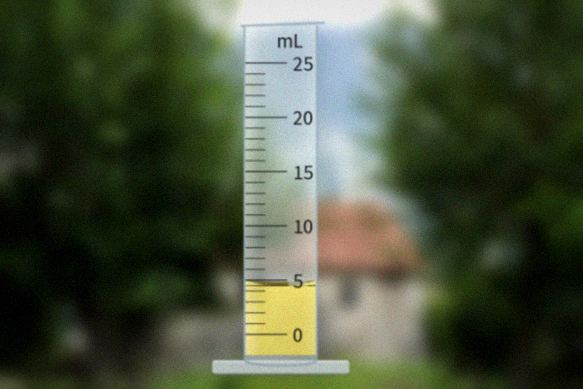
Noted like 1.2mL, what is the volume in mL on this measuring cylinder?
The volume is 4.5mL
